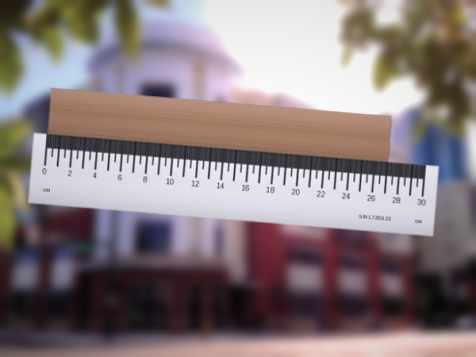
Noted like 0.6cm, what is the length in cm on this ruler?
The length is 27cm
